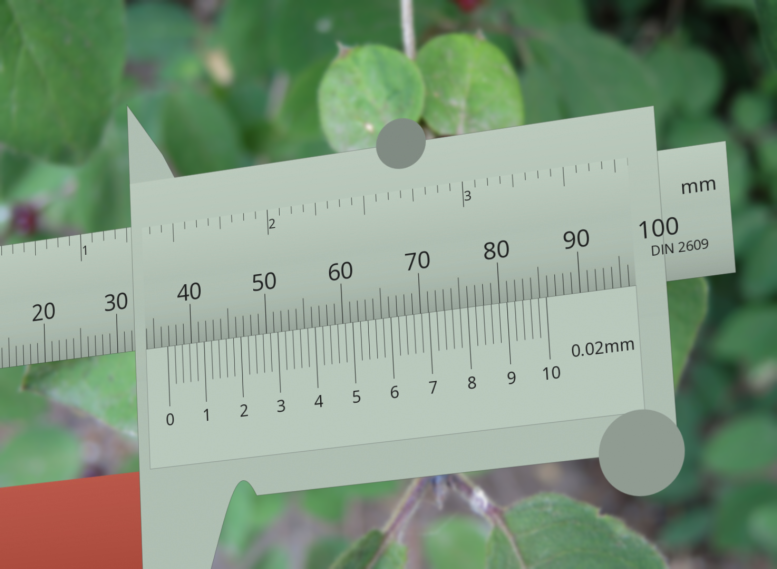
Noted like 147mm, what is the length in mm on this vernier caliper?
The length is 36.8mm
